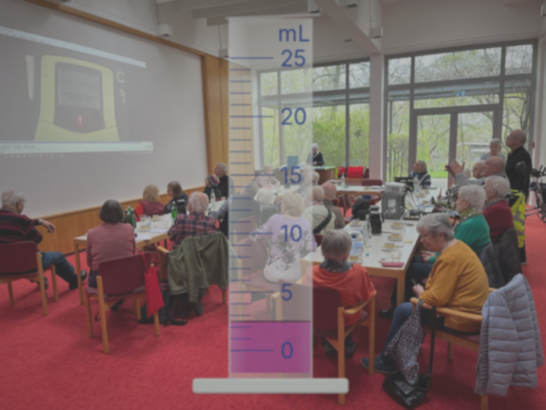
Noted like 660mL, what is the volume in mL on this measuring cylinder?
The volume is 2.5mL
